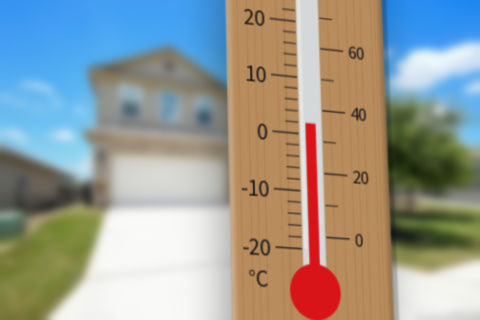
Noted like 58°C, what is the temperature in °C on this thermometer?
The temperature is 2°C
